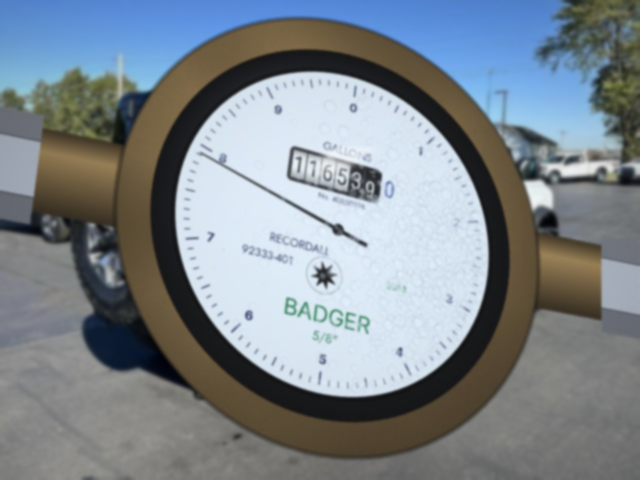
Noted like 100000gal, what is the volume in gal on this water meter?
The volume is 1165387.9gal
